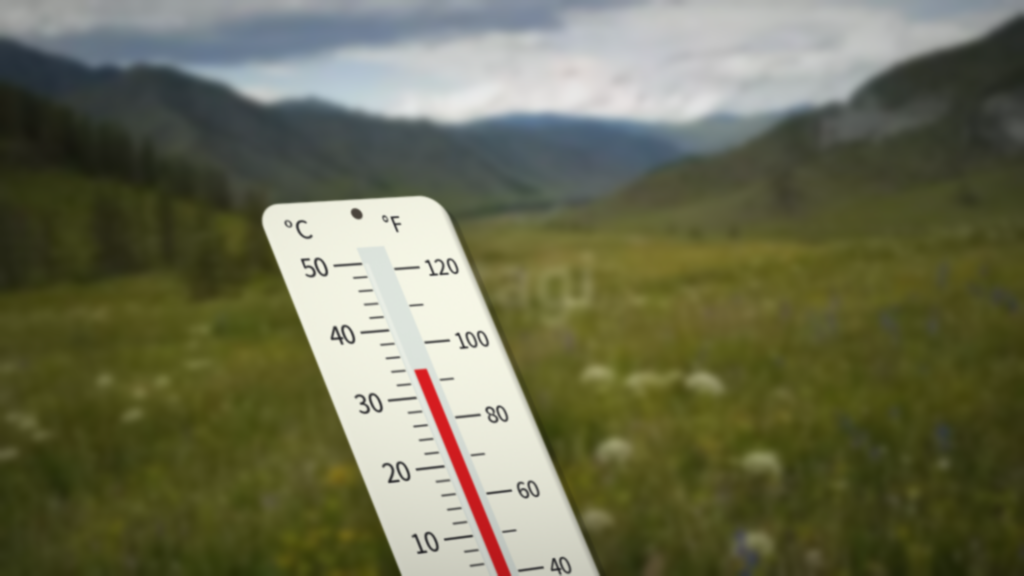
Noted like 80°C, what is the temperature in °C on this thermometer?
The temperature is 34°C
